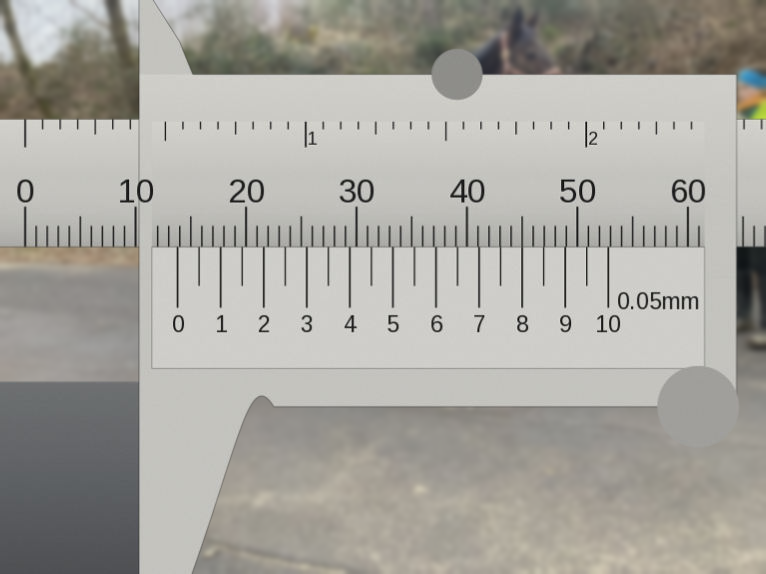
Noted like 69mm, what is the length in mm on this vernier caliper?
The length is 13.8mm
